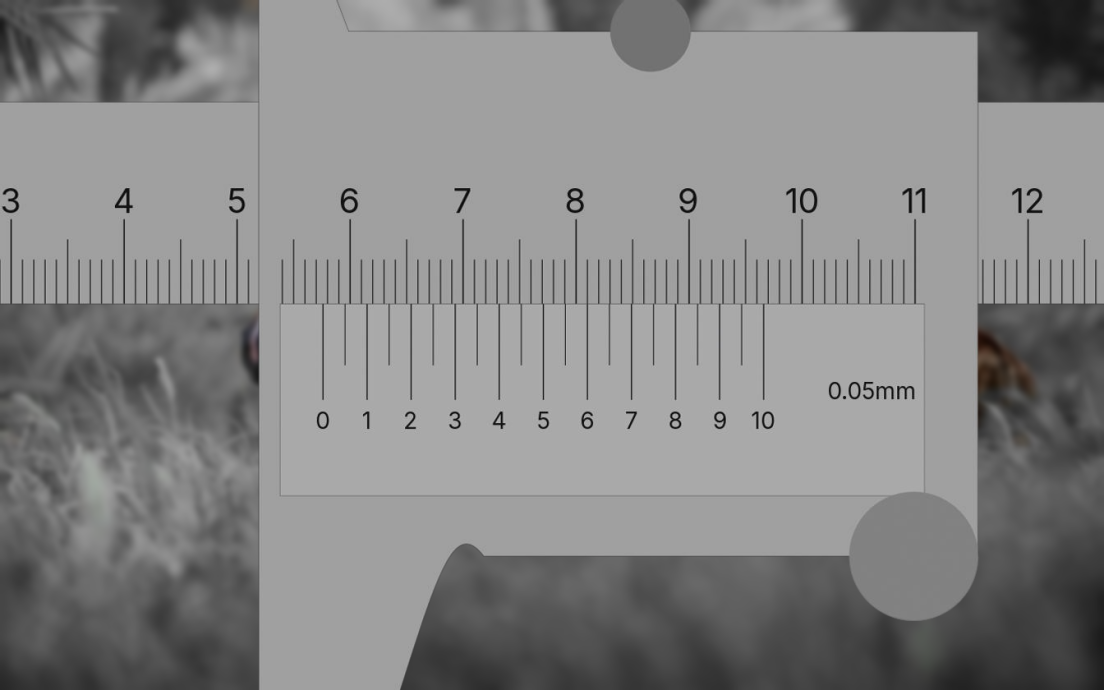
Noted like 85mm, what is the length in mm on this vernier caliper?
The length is 57.6mm
